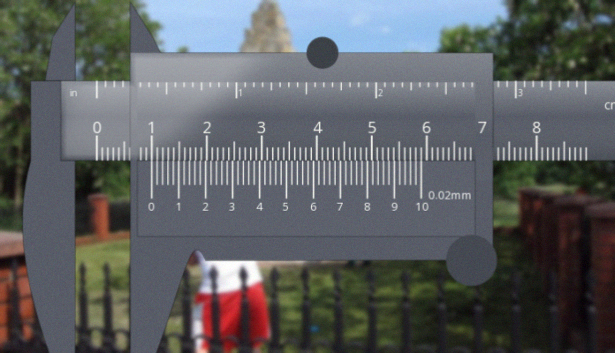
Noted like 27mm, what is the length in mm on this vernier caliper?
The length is 10.0mm
